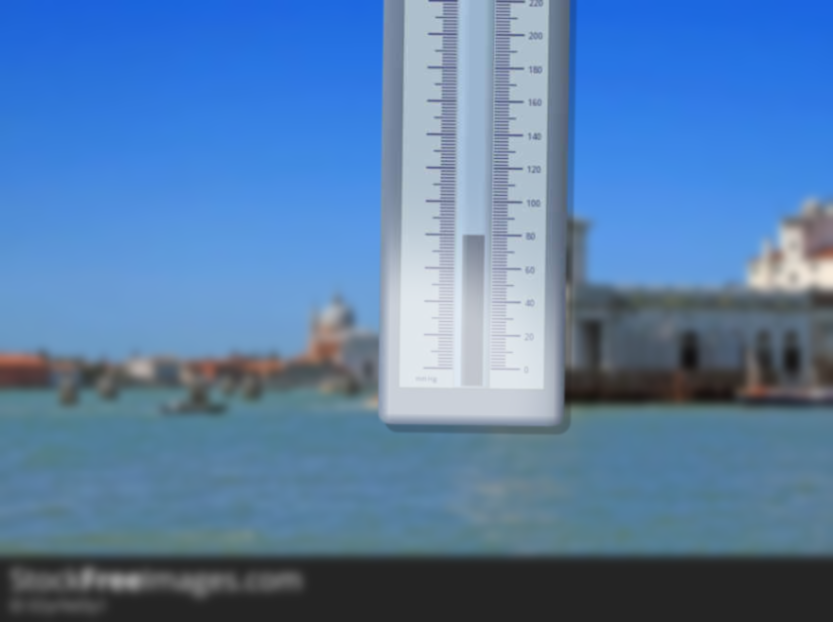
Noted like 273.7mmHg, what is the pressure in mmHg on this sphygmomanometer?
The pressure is 80mmHg
